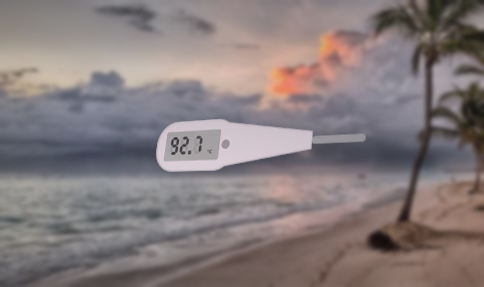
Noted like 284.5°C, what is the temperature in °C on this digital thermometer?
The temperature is 92.7°C
